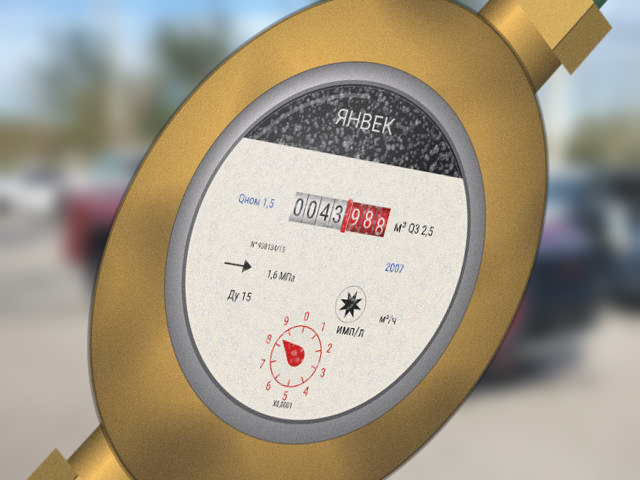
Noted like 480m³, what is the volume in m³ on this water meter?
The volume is 43.9878m³
